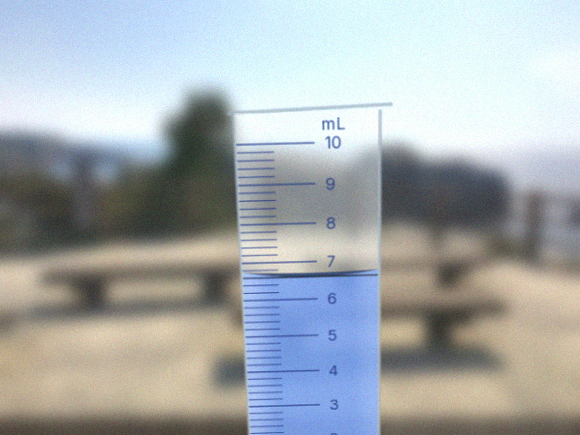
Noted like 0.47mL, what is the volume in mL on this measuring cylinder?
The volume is 6.6mL
